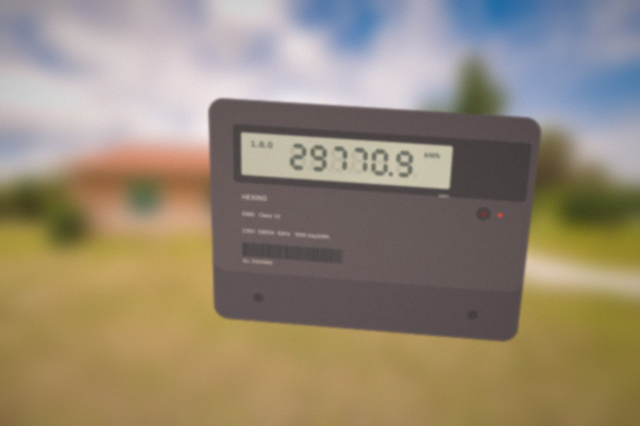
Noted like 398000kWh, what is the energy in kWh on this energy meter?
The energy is 29770.9kWh
